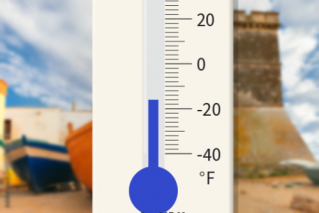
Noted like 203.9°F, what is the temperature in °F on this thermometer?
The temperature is -16°F
